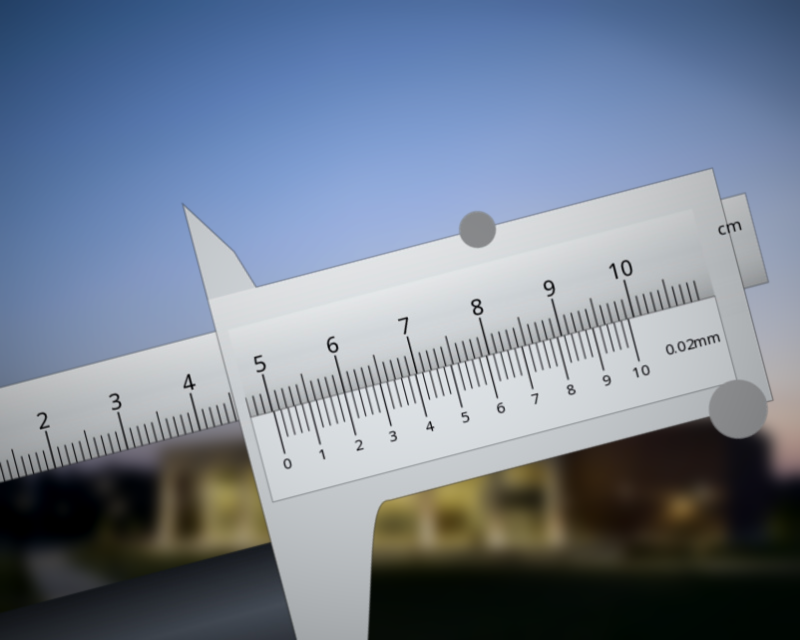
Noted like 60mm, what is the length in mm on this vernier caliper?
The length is 50.2mm
